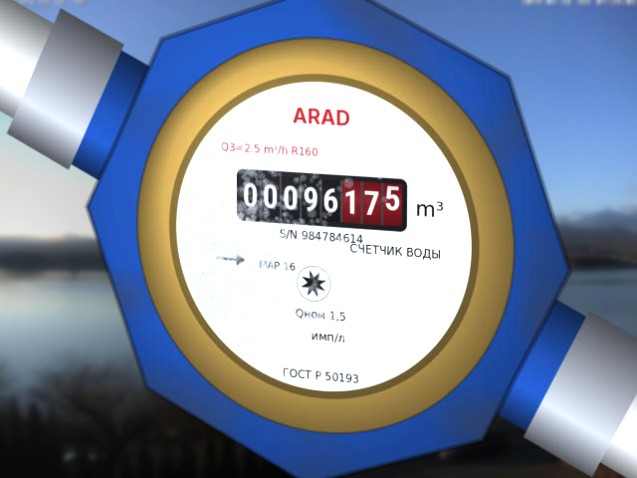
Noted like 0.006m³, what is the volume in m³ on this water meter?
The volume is 96.175m³
